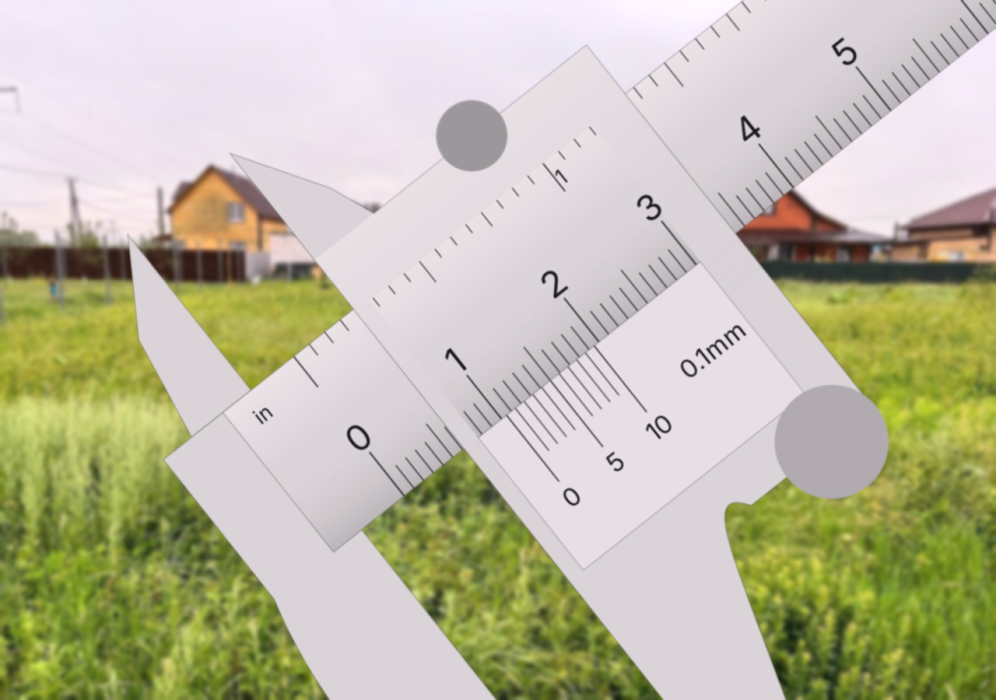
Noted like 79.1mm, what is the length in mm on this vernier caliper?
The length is 10.5mm
